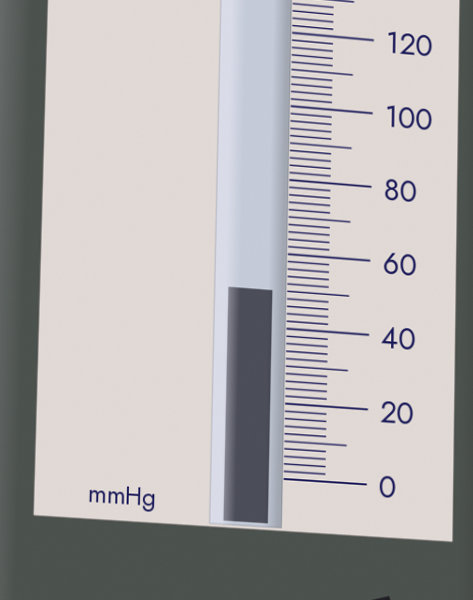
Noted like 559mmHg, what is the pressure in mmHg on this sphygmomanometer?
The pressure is 50mmHg
